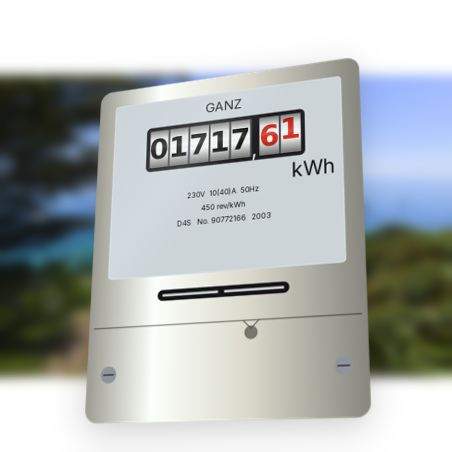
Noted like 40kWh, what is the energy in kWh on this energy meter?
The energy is 1717.61kWh
